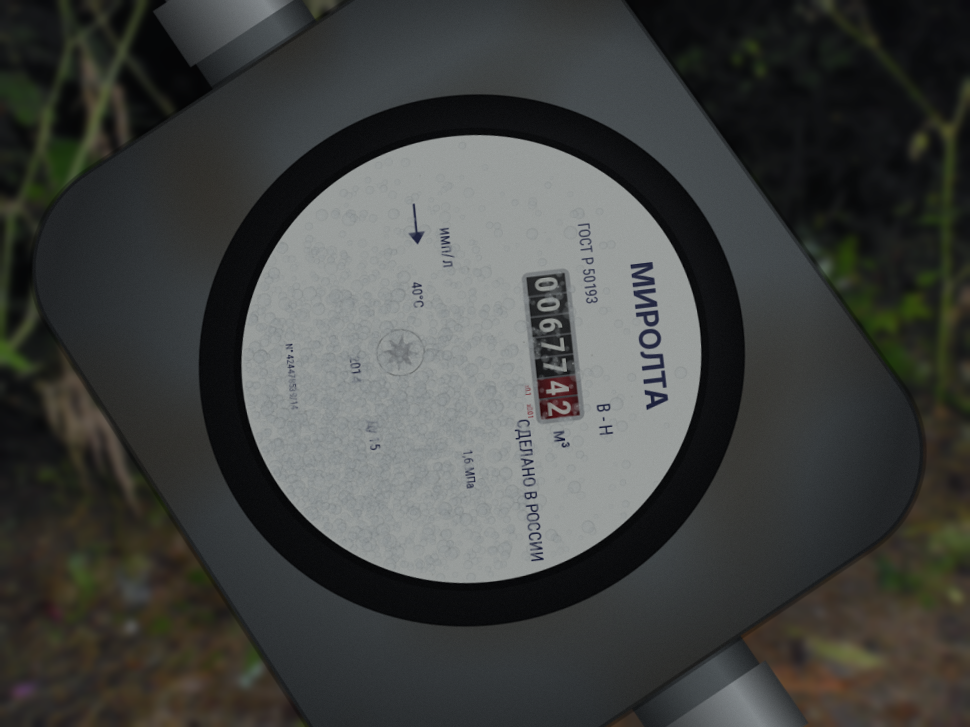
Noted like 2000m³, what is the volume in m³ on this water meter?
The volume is 677.42m³
